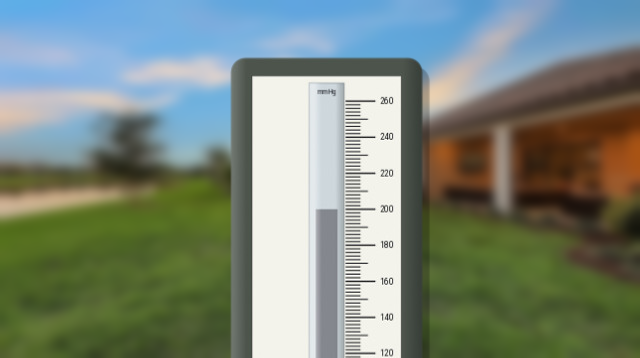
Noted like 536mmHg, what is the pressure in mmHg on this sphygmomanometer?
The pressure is 200mmHg
